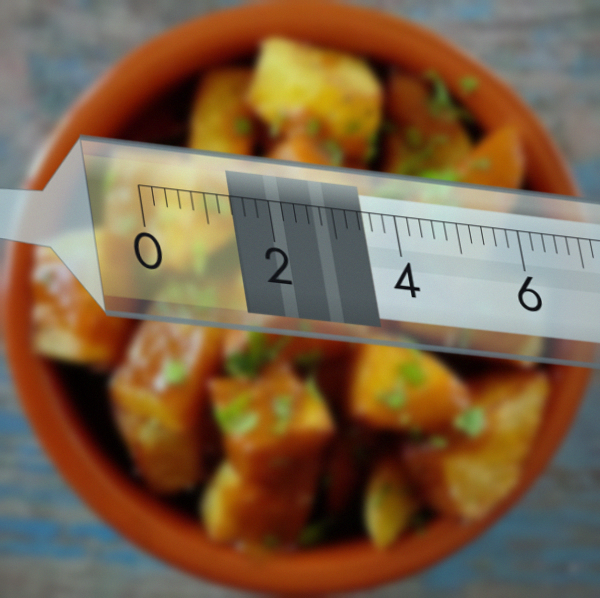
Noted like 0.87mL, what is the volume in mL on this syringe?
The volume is 1.4mL
